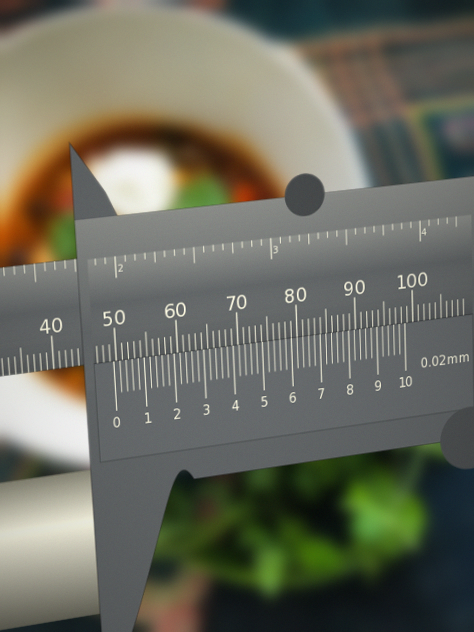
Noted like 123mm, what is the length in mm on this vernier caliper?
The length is 49.6mm
